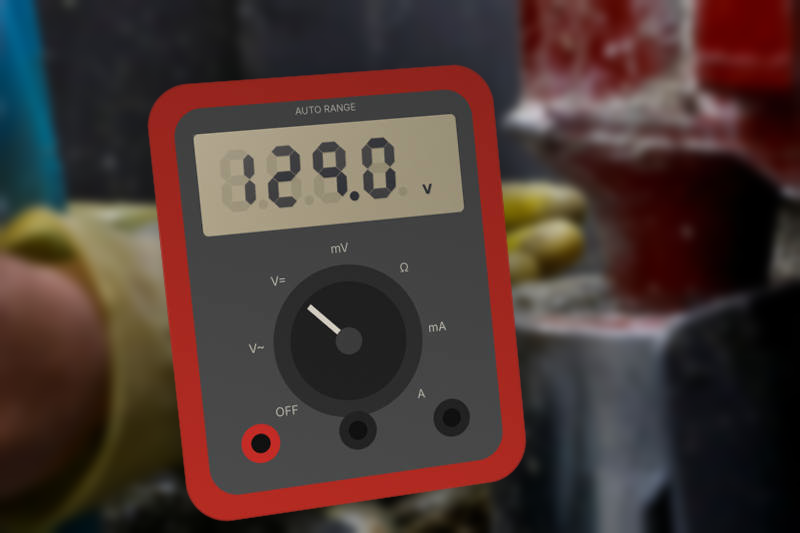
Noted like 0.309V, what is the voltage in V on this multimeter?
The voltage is 129.0V
